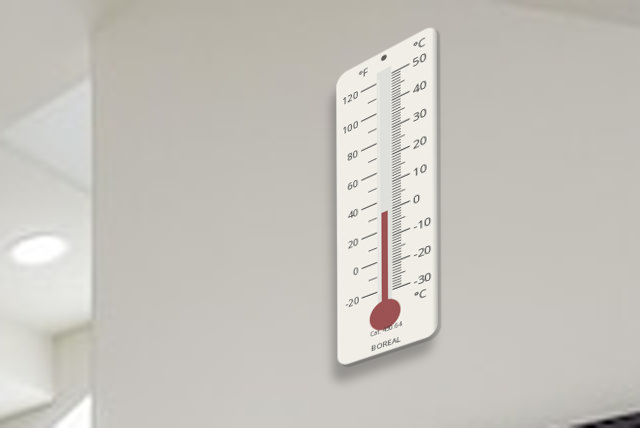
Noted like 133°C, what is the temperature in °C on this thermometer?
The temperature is 0°C
